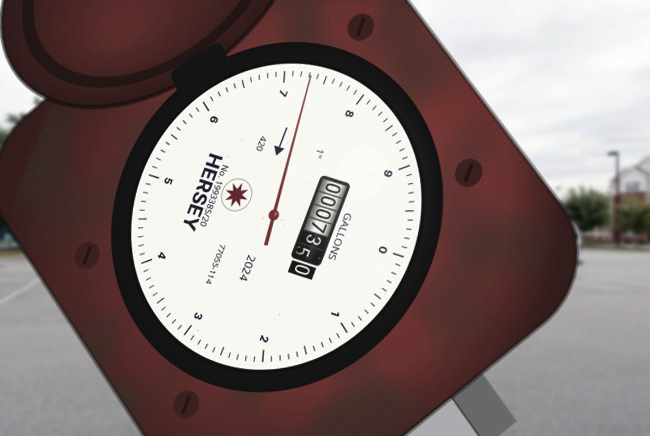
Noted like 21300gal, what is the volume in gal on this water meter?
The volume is 7347.3gal
